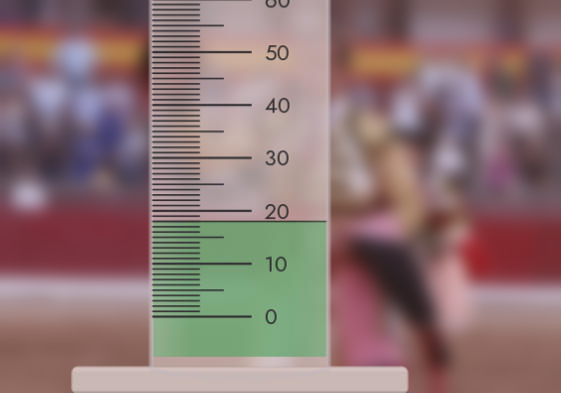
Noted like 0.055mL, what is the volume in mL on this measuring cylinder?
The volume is 18mL
